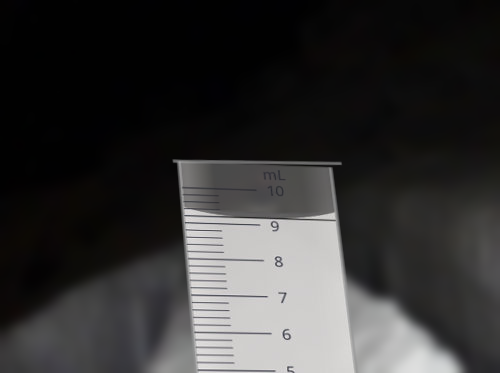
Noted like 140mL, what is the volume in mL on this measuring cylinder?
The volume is 9.2mL
